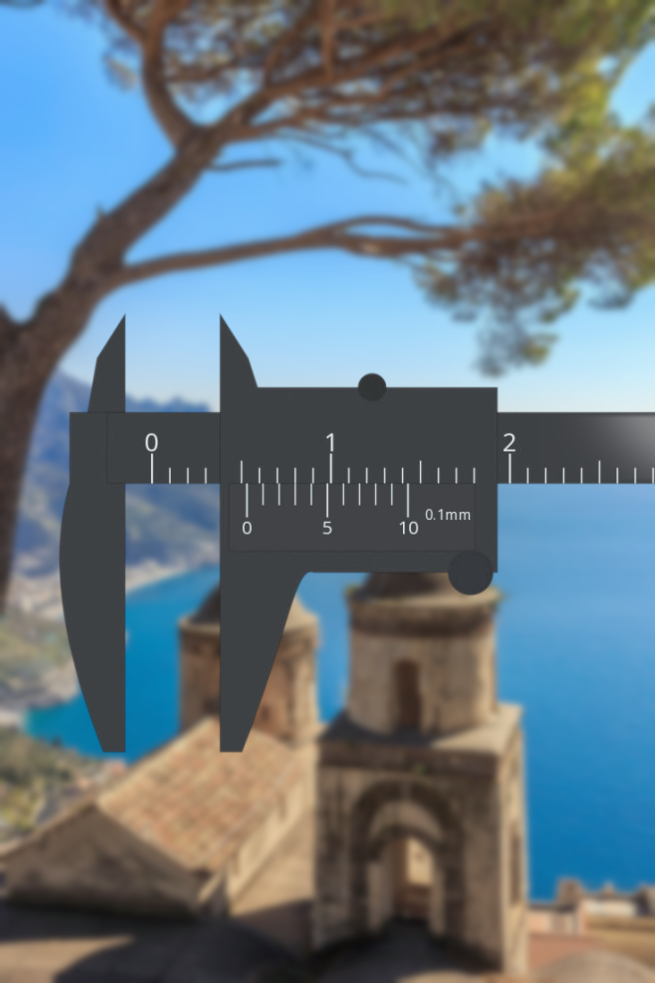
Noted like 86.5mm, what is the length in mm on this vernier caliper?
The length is 5.3mm
